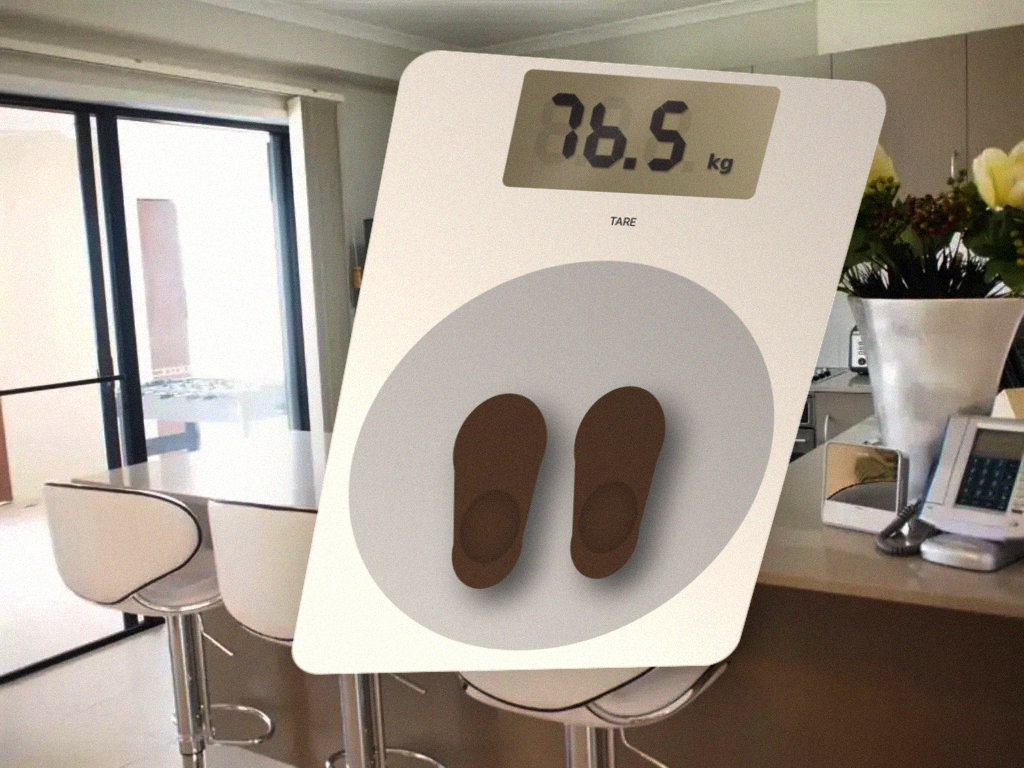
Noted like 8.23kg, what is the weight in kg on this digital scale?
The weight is 76.5kg
